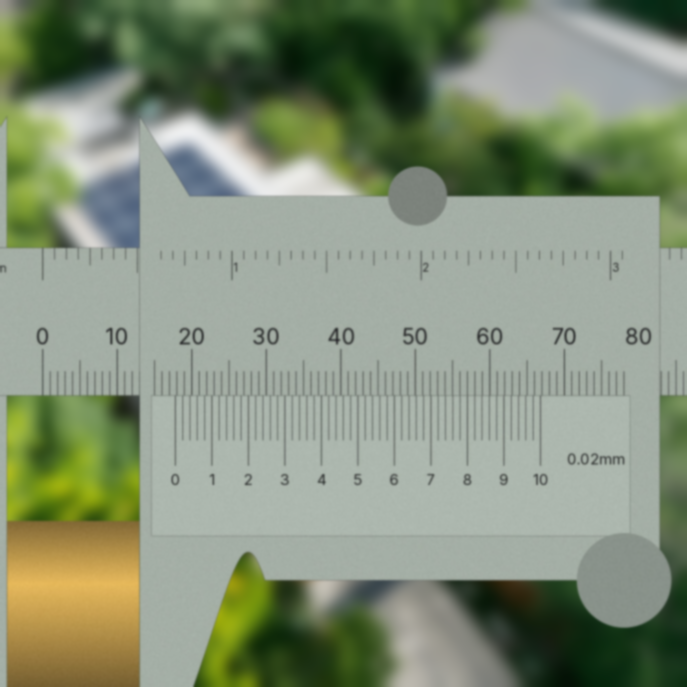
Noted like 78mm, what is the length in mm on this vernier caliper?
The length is 17.8mm
